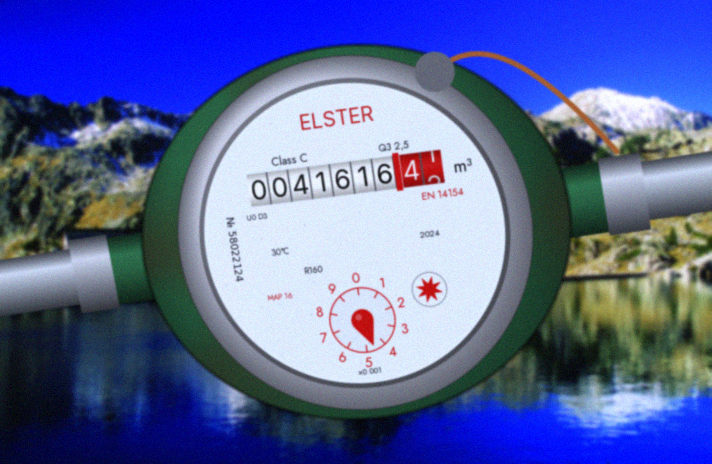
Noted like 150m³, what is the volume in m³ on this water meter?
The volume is 41616.414m³
